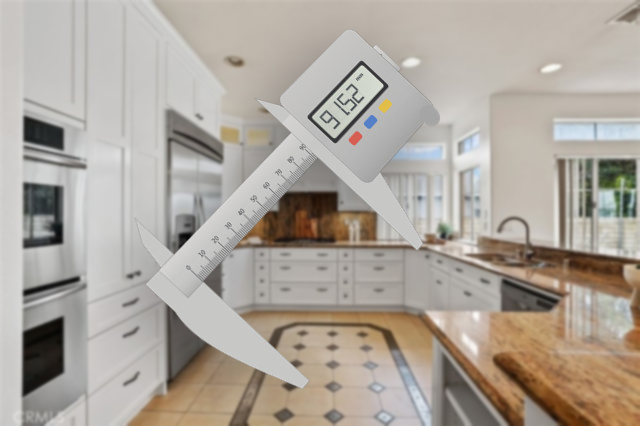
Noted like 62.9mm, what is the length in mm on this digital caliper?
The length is 91.52mm
